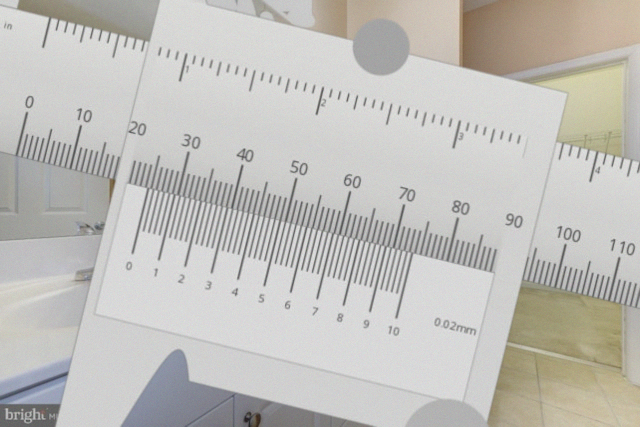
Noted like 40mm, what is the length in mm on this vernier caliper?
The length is 24.5mm
